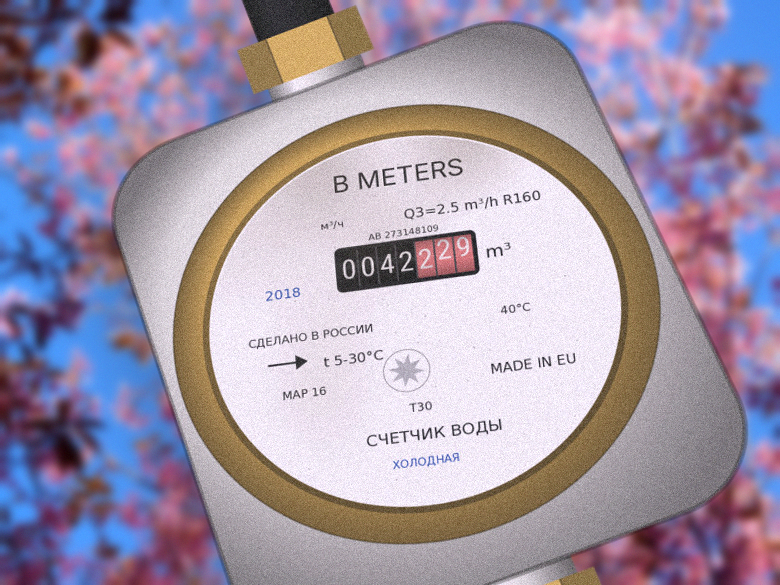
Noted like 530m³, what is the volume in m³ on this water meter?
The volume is 42.229m³
